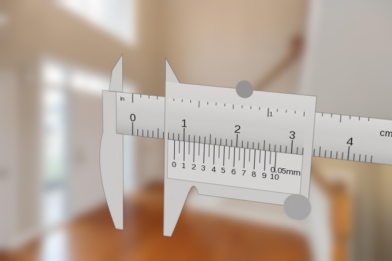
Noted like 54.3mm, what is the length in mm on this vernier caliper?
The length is 8.2mm
